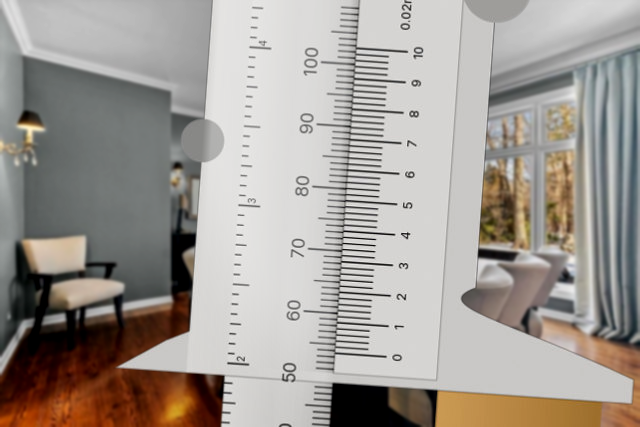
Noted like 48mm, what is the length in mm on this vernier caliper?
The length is 53.6mm
